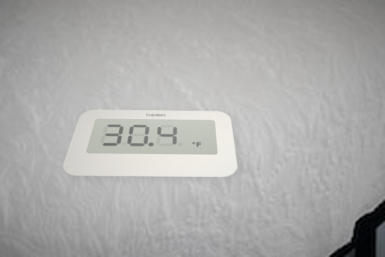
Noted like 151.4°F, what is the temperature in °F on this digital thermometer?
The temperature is 30.4°F
